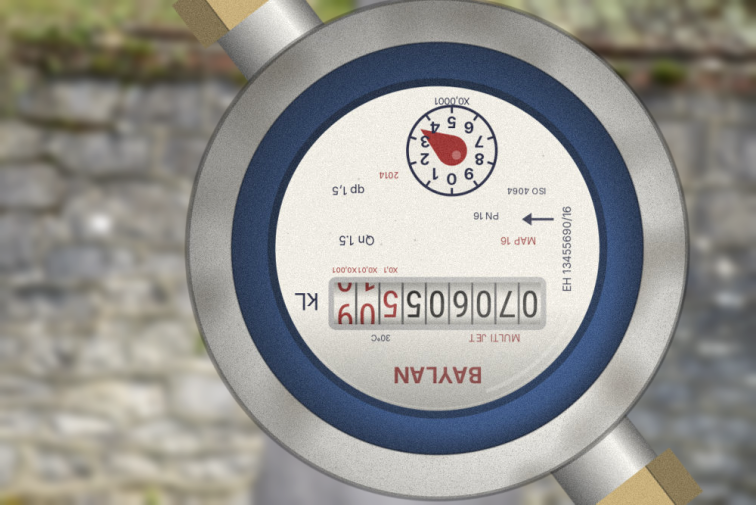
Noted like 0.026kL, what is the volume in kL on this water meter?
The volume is 70605.5093kL
